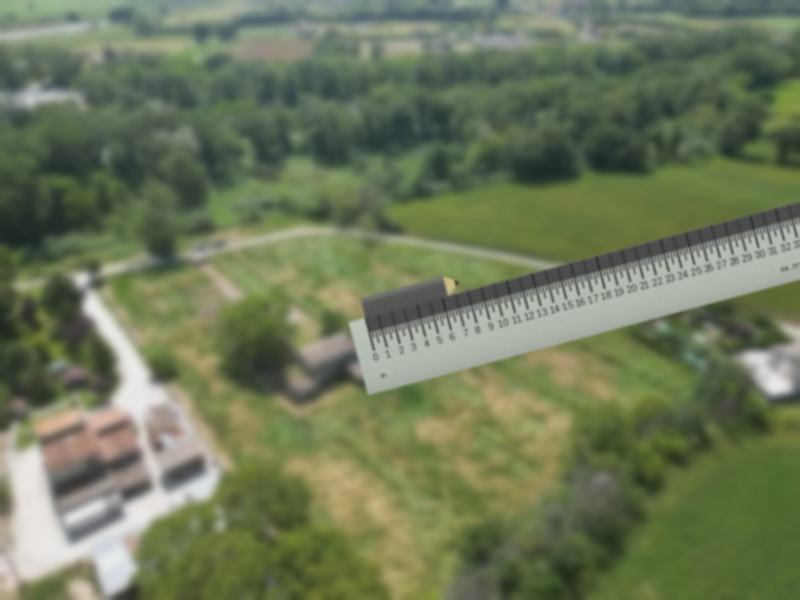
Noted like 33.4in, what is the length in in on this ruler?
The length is 7.5in
